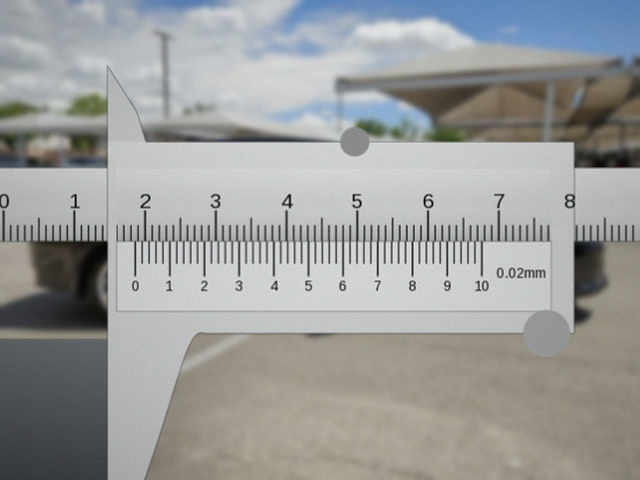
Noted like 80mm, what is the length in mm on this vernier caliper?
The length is 18.6mm
